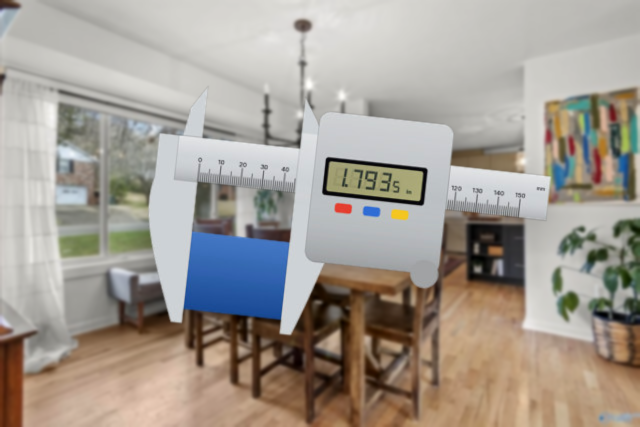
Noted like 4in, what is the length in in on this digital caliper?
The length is 1.7935in
